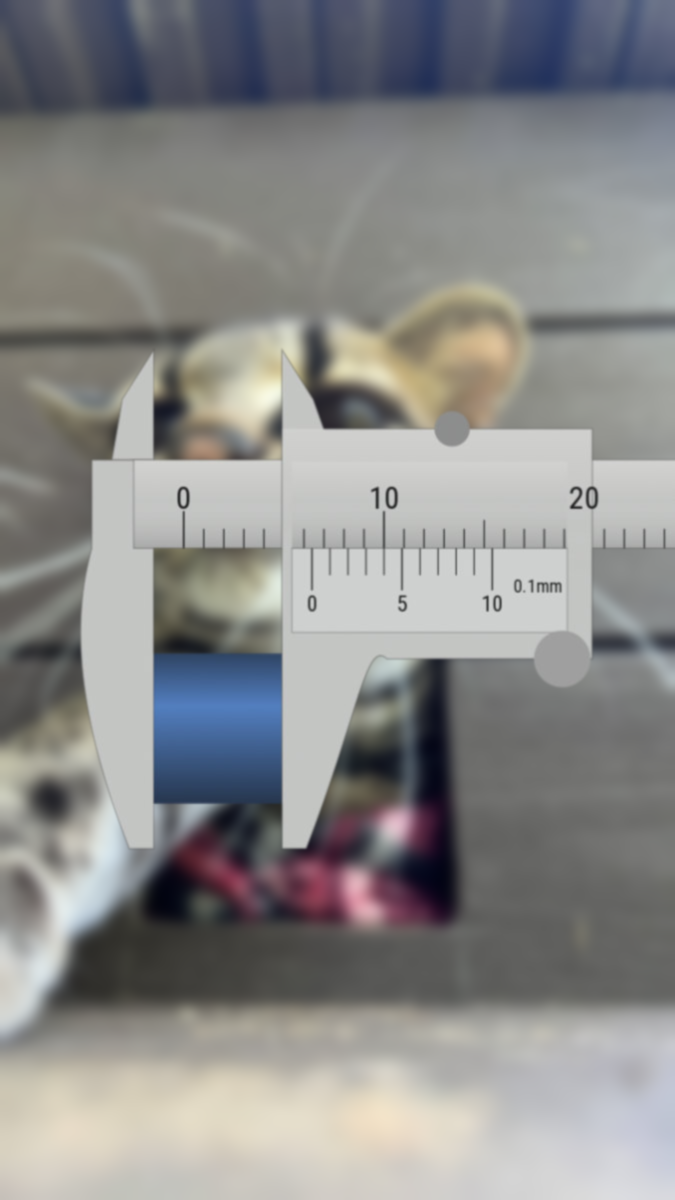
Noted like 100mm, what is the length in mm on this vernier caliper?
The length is 6.4mm
